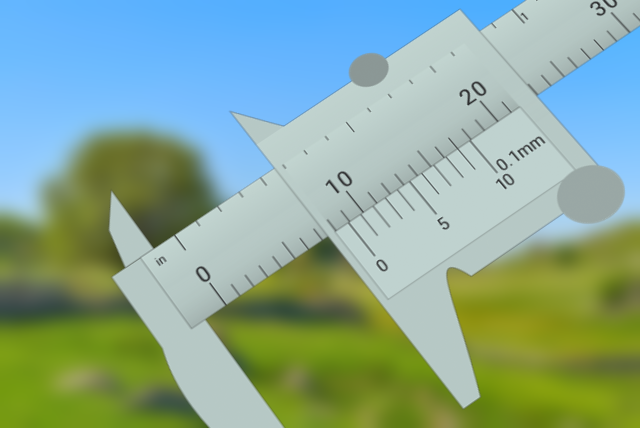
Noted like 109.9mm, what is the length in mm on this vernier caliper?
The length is 8.9mm
